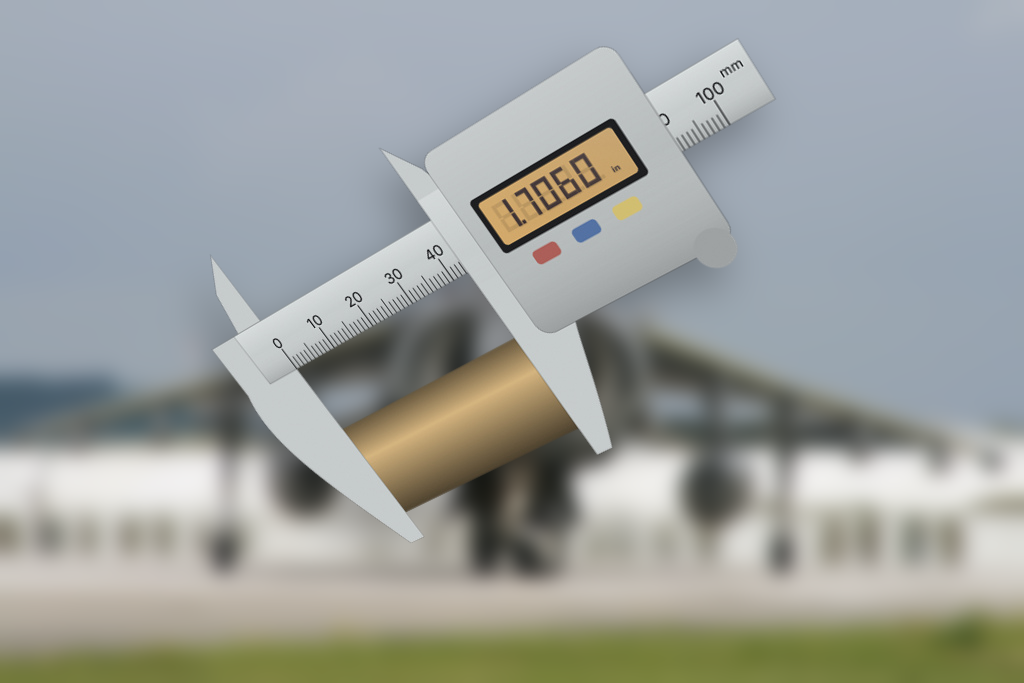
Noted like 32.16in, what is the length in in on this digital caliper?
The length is 1.7060in
